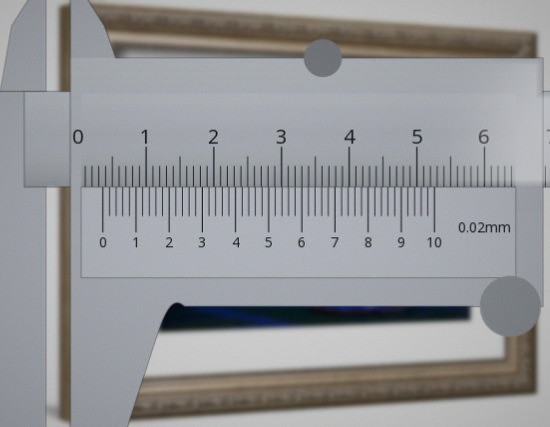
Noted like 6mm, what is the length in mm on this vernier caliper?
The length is 3.6mm
